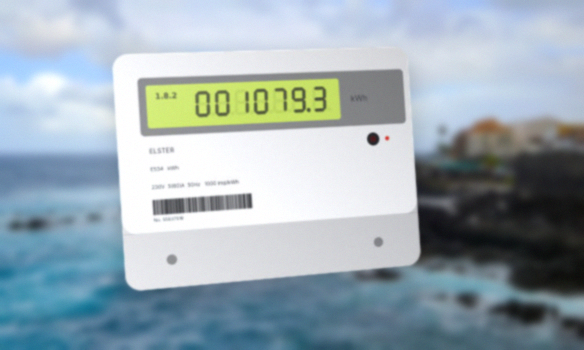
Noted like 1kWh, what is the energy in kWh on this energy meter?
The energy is 1079.3kWh
